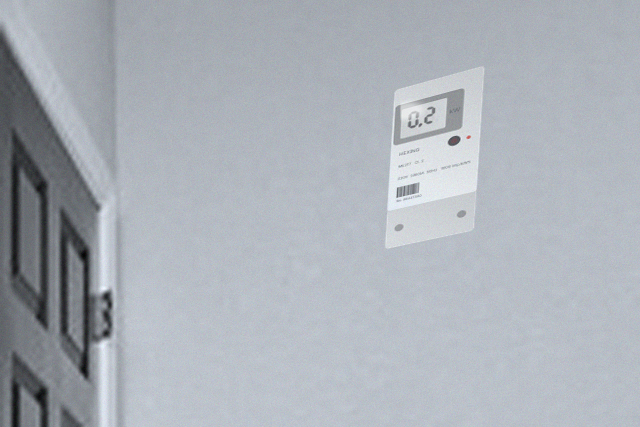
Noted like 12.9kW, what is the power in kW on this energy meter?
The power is 0.2kW
